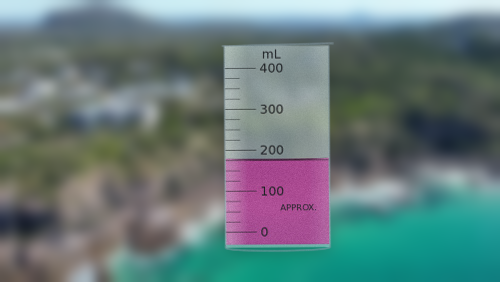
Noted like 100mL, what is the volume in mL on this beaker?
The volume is 175mL
